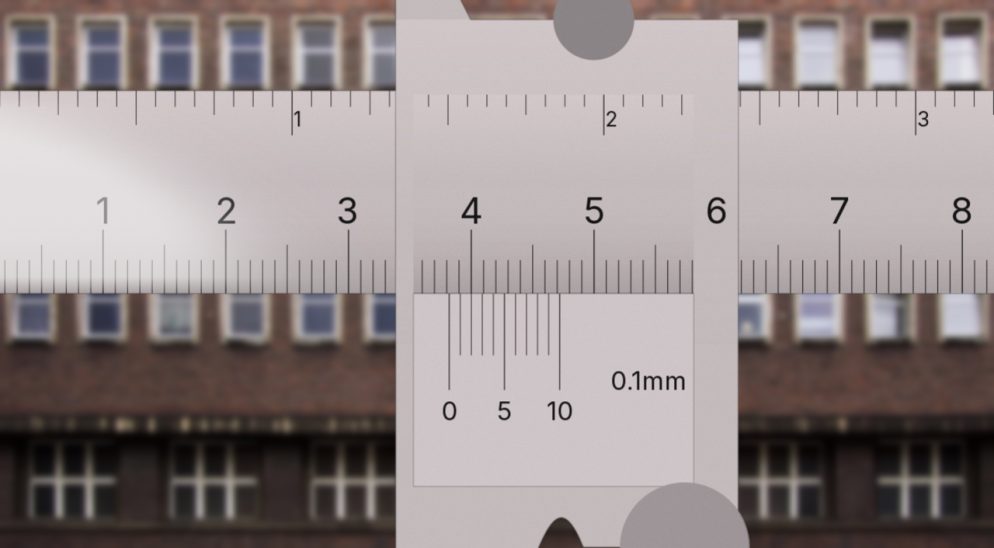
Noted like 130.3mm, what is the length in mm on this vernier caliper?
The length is 38.2mm
